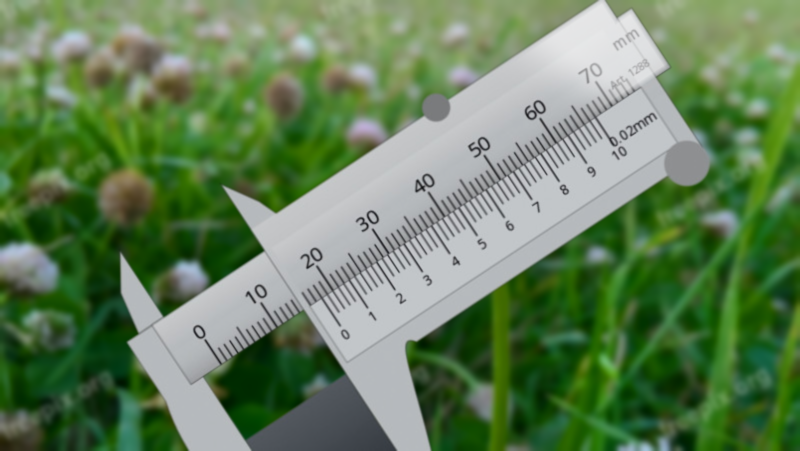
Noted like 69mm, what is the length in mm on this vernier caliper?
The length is 18.0mm
